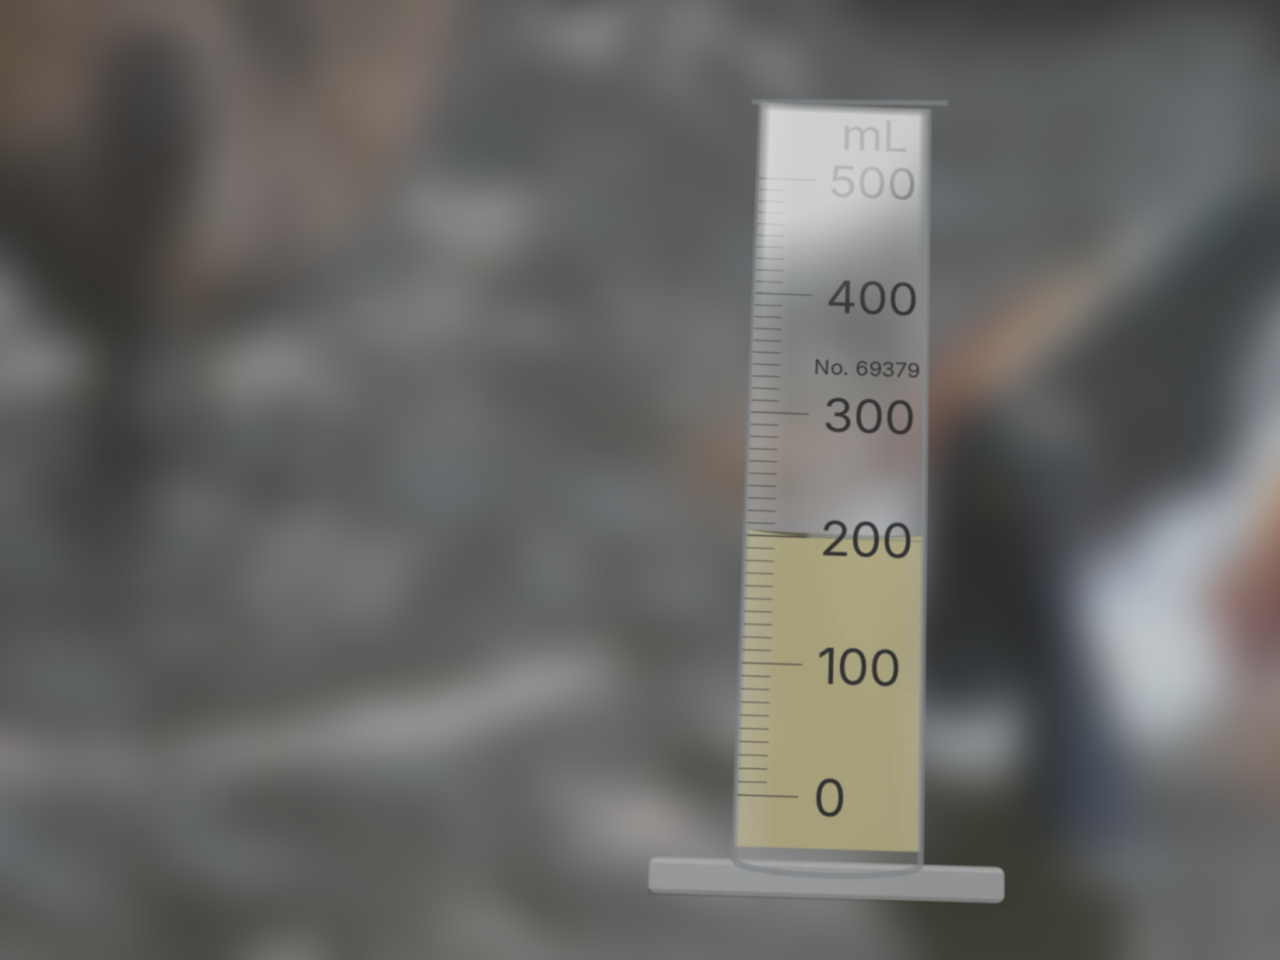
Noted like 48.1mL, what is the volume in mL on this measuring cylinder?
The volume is 200mL
